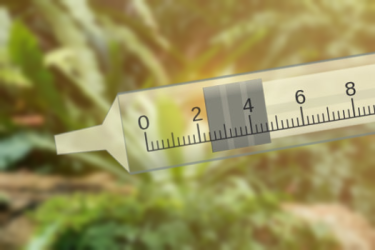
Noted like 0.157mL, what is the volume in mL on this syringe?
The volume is 2.4mL
